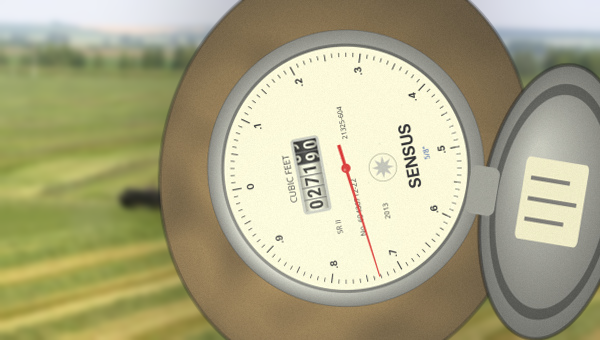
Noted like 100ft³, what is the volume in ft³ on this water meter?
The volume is 27189.73ft³
